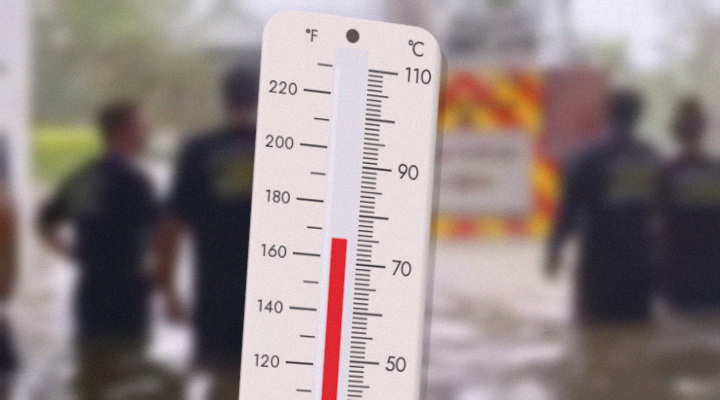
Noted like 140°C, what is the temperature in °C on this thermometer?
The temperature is 75°C
